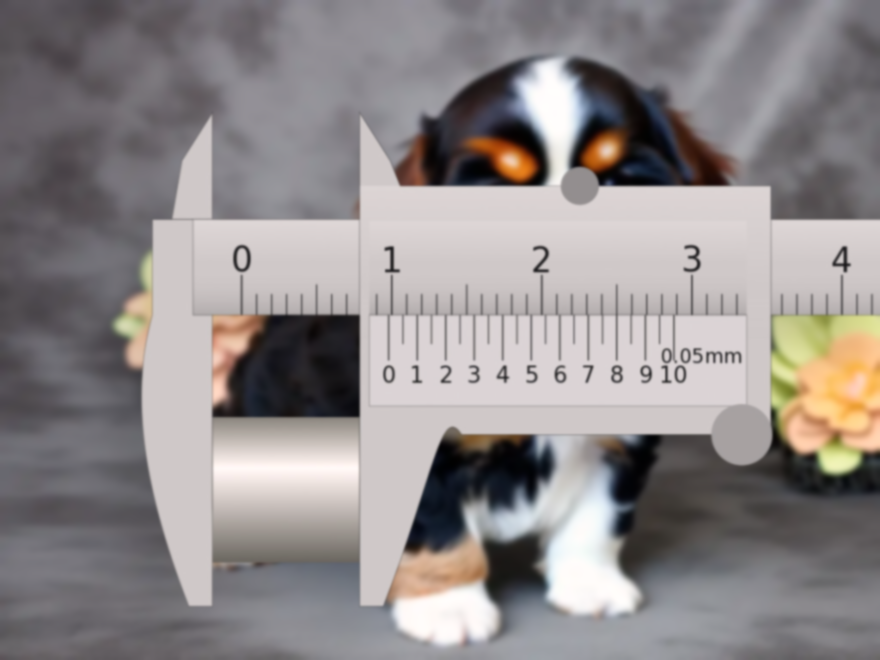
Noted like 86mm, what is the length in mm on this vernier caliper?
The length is 9.8mm
